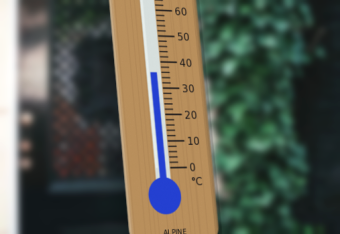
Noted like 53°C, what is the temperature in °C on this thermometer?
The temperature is 36°C
